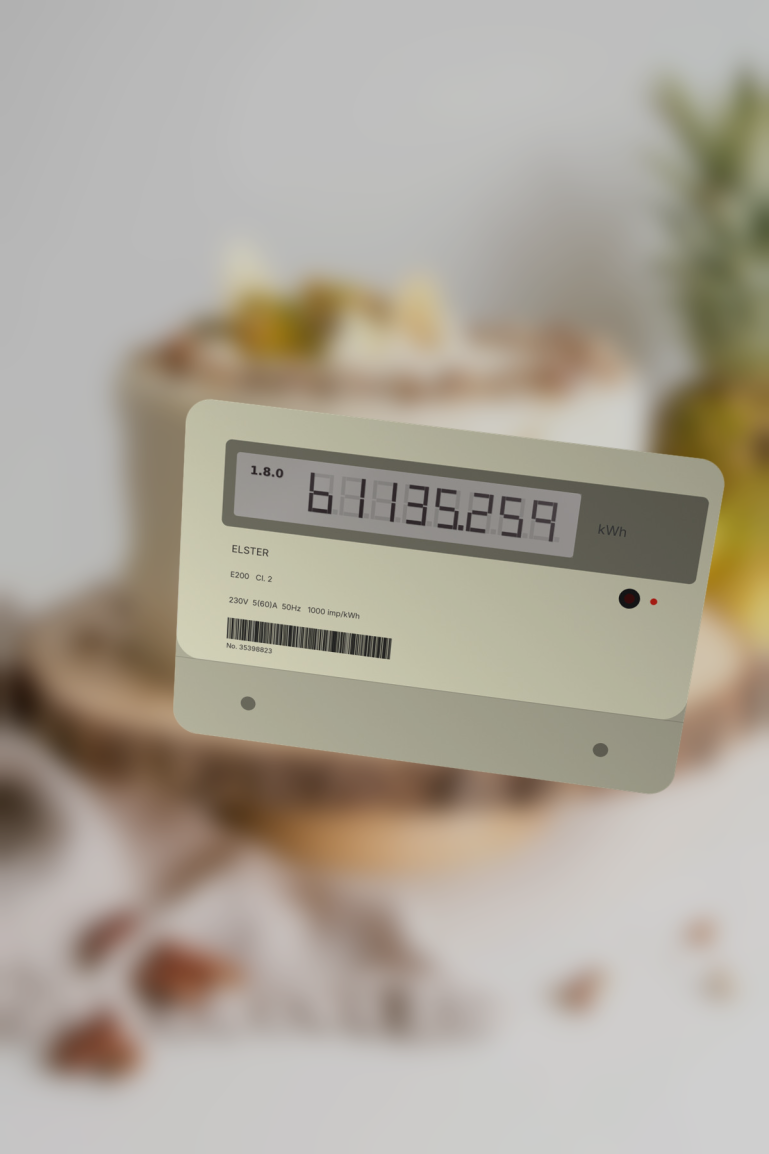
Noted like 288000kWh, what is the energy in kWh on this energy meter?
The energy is 61135.259kWh
